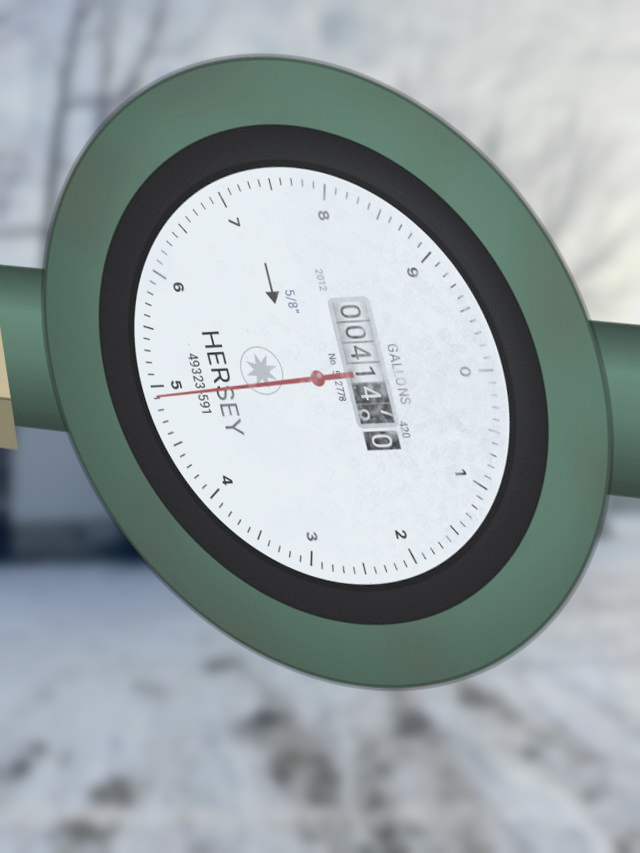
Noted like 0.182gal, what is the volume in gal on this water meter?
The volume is 41474.9gal
